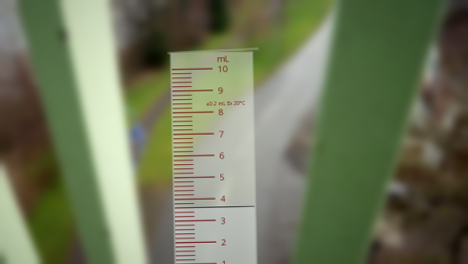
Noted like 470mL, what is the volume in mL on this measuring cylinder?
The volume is 3.6mL
